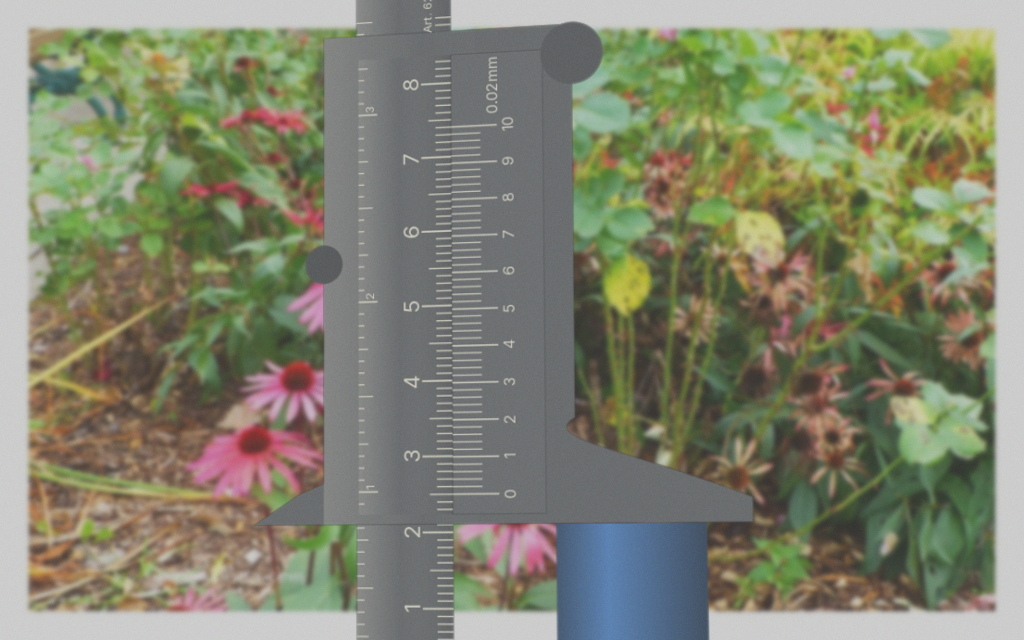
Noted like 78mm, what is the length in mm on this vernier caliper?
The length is 25.0mm
